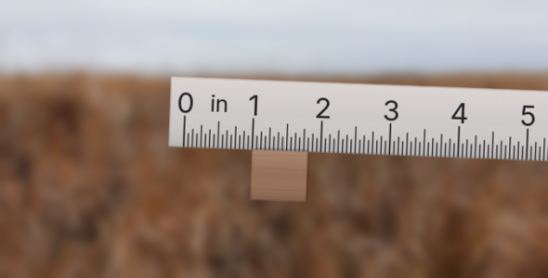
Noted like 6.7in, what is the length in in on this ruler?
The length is 0.8125in
